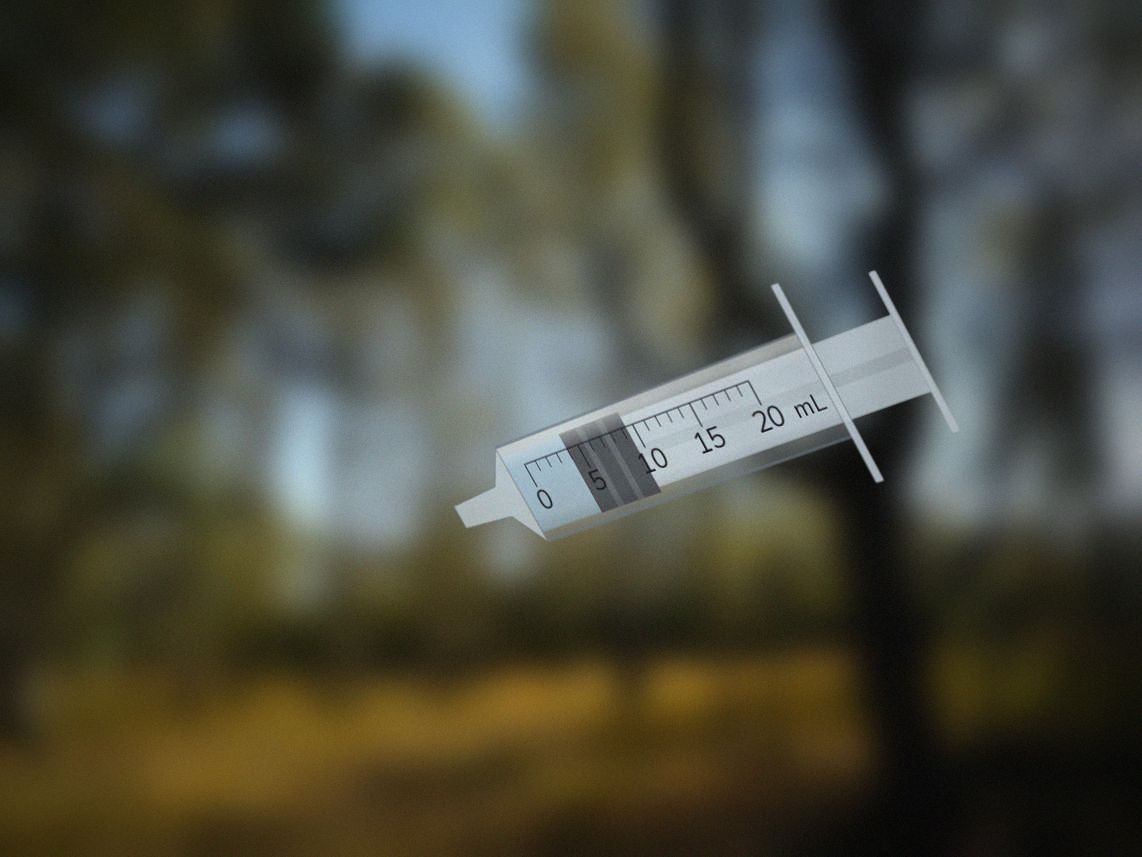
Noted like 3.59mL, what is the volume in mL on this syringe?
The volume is 4mL
